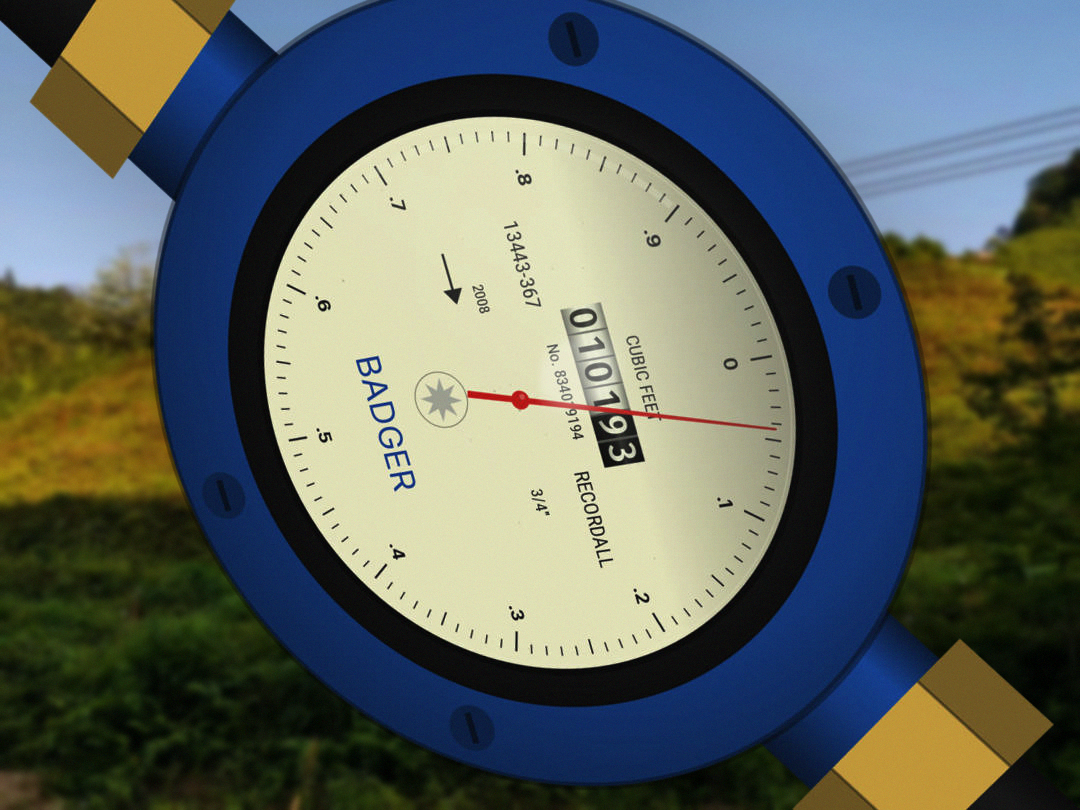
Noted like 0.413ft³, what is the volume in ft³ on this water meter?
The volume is 10193.04ft³
